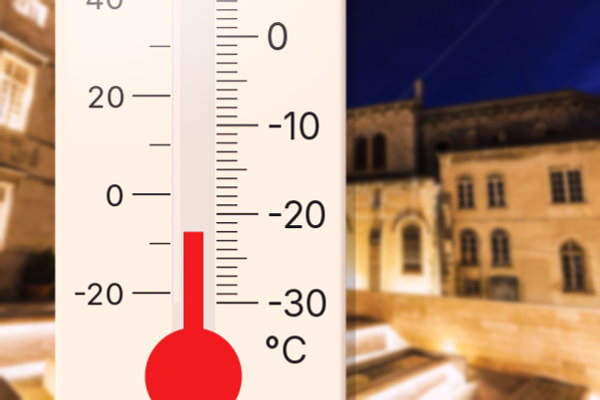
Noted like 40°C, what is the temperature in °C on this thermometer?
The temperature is -22°C
